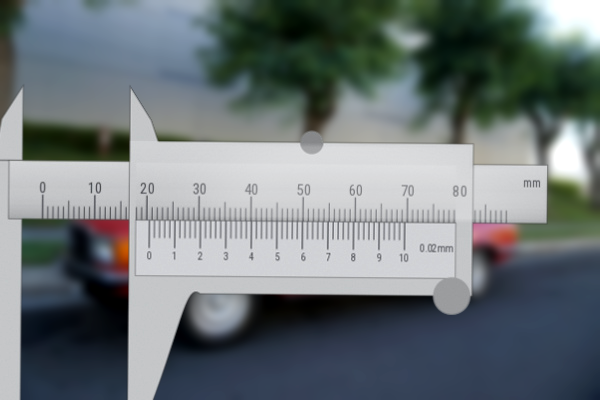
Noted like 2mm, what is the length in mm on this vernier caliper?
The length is 20.5mm
